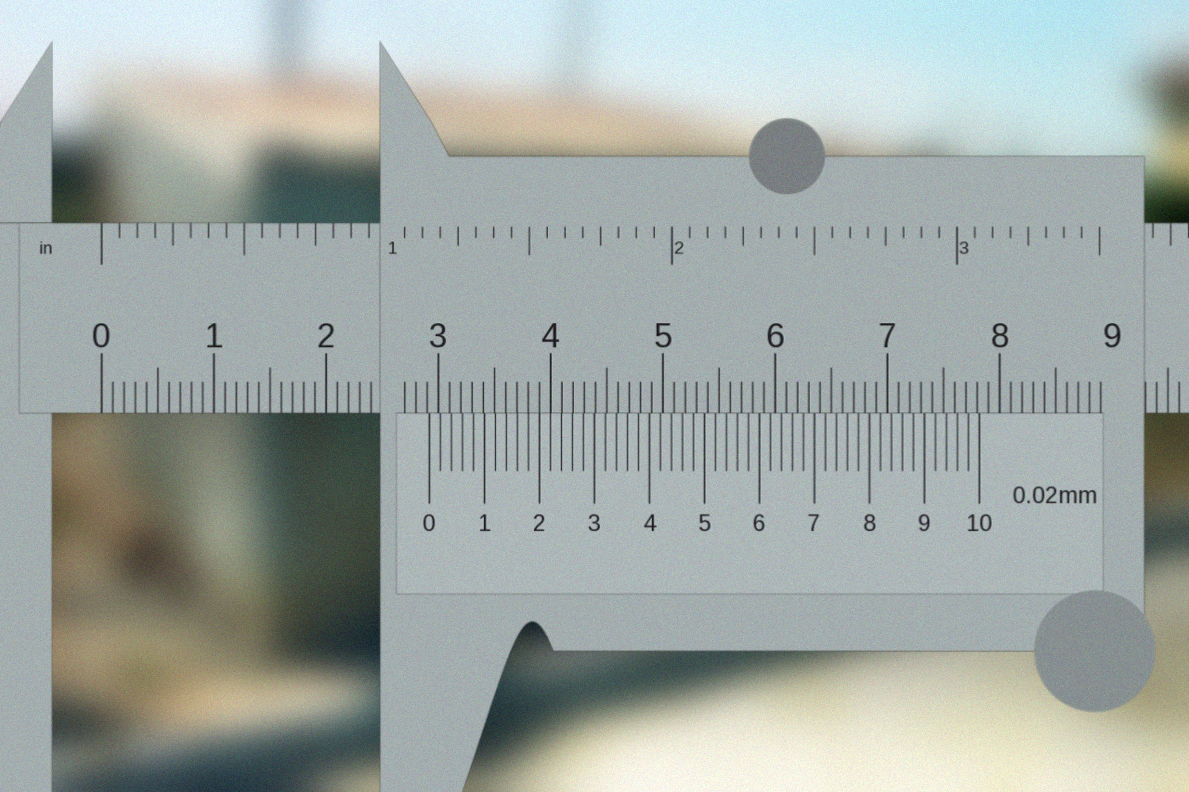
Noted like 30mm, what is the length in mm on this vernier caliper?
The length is 29.2mm
